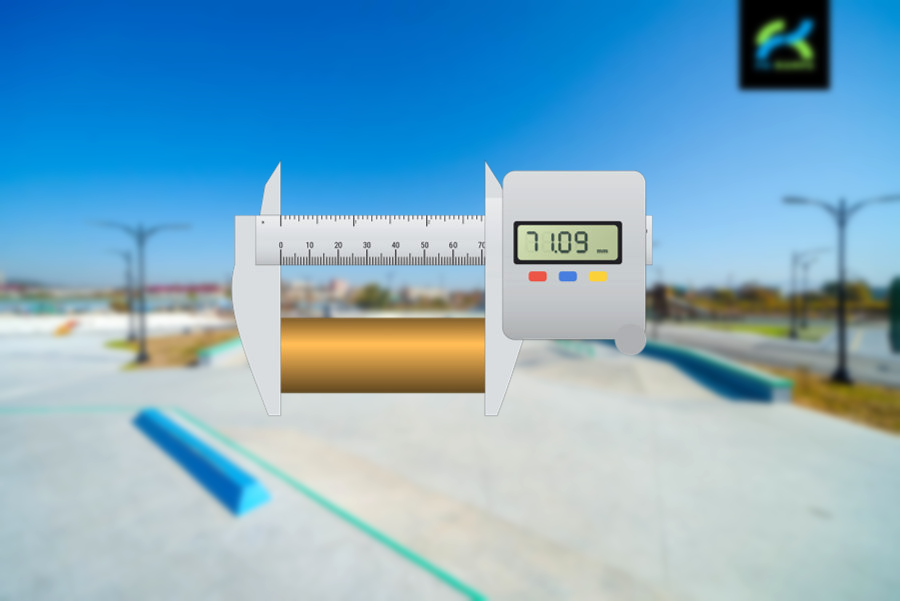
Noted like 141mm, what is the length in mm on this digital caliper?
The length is 71.09mm
